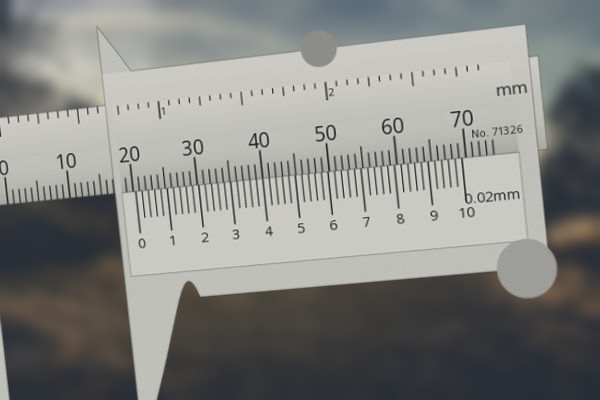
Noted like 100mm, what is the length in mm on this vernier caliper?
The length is 20.4mm
